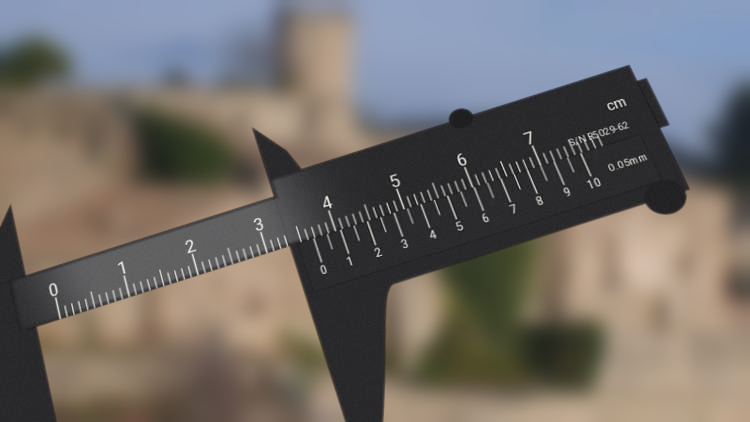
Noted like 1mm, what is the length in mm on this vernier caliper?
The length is 36.8mm
